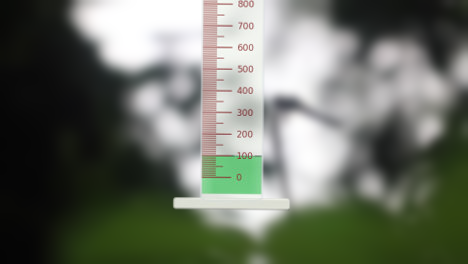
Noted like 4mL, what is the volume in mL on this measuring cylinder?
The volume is 100mL
